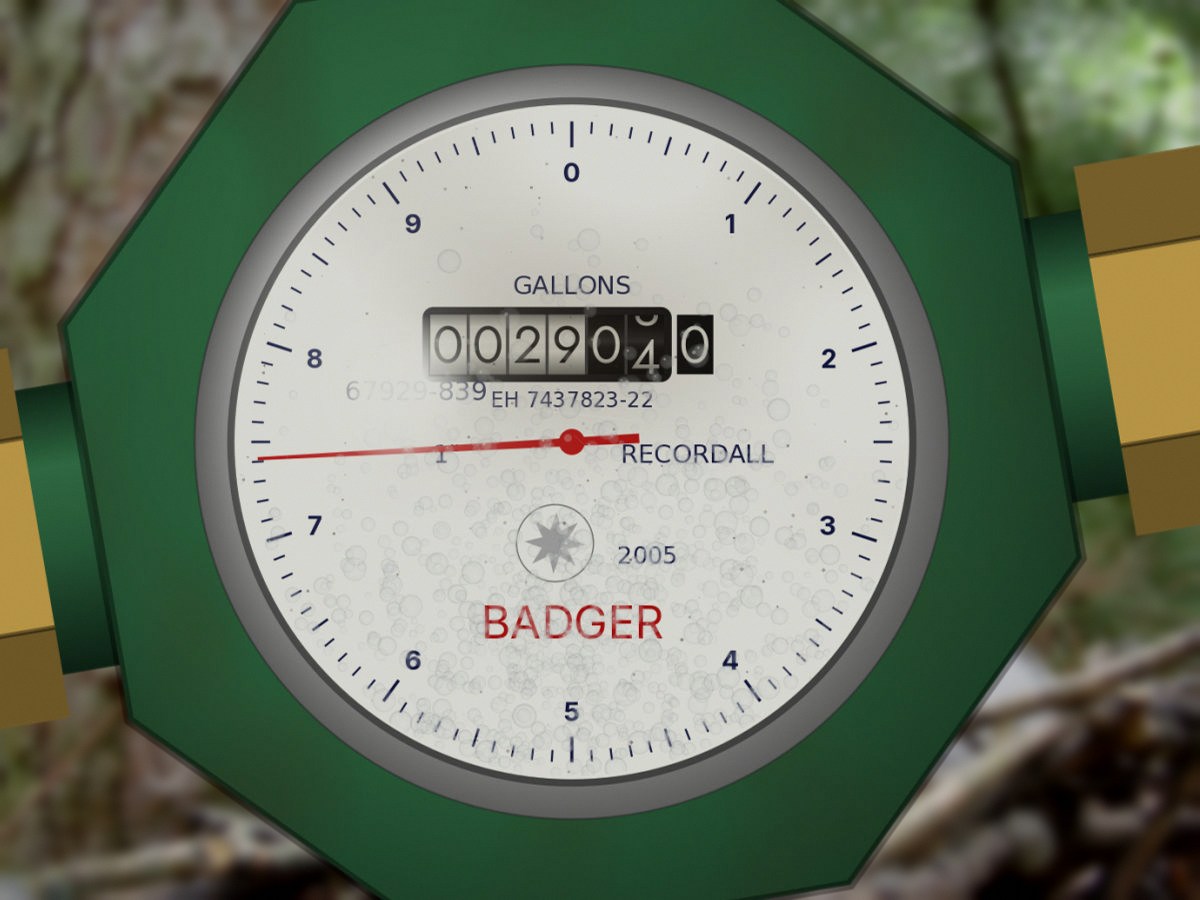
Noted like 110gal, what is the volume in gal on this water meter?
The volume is 29037.4gal
